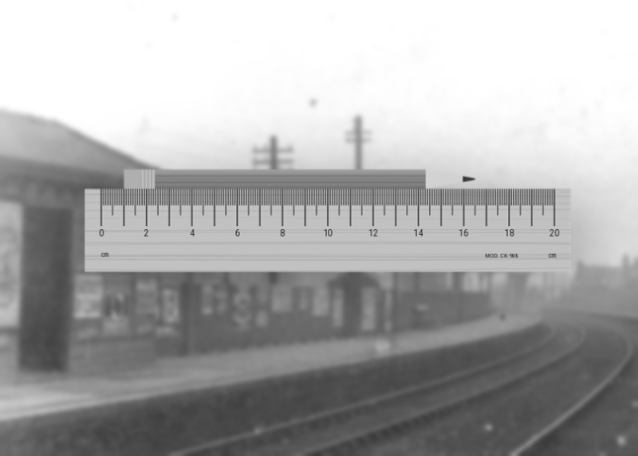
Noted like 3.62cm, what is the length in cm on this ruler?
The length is 15.5cm
